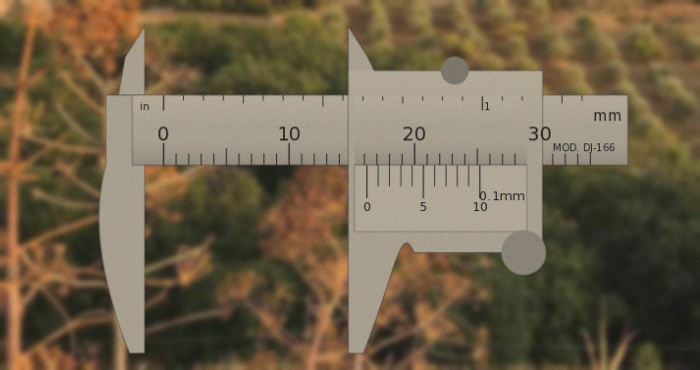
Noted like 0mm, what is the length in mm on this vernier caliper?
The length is 16.2mm
